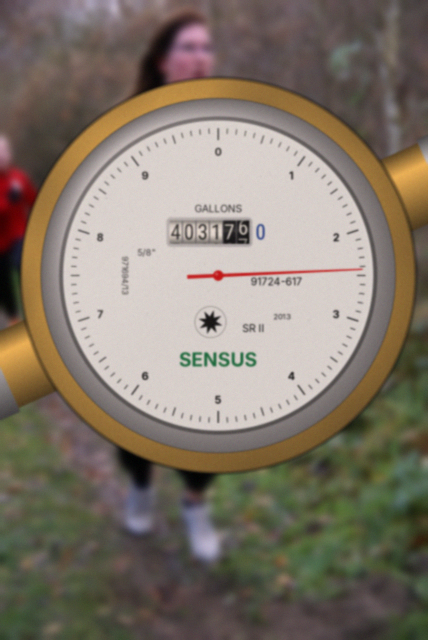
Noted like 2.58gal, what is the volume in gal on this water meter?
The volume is 4031762.4gal
